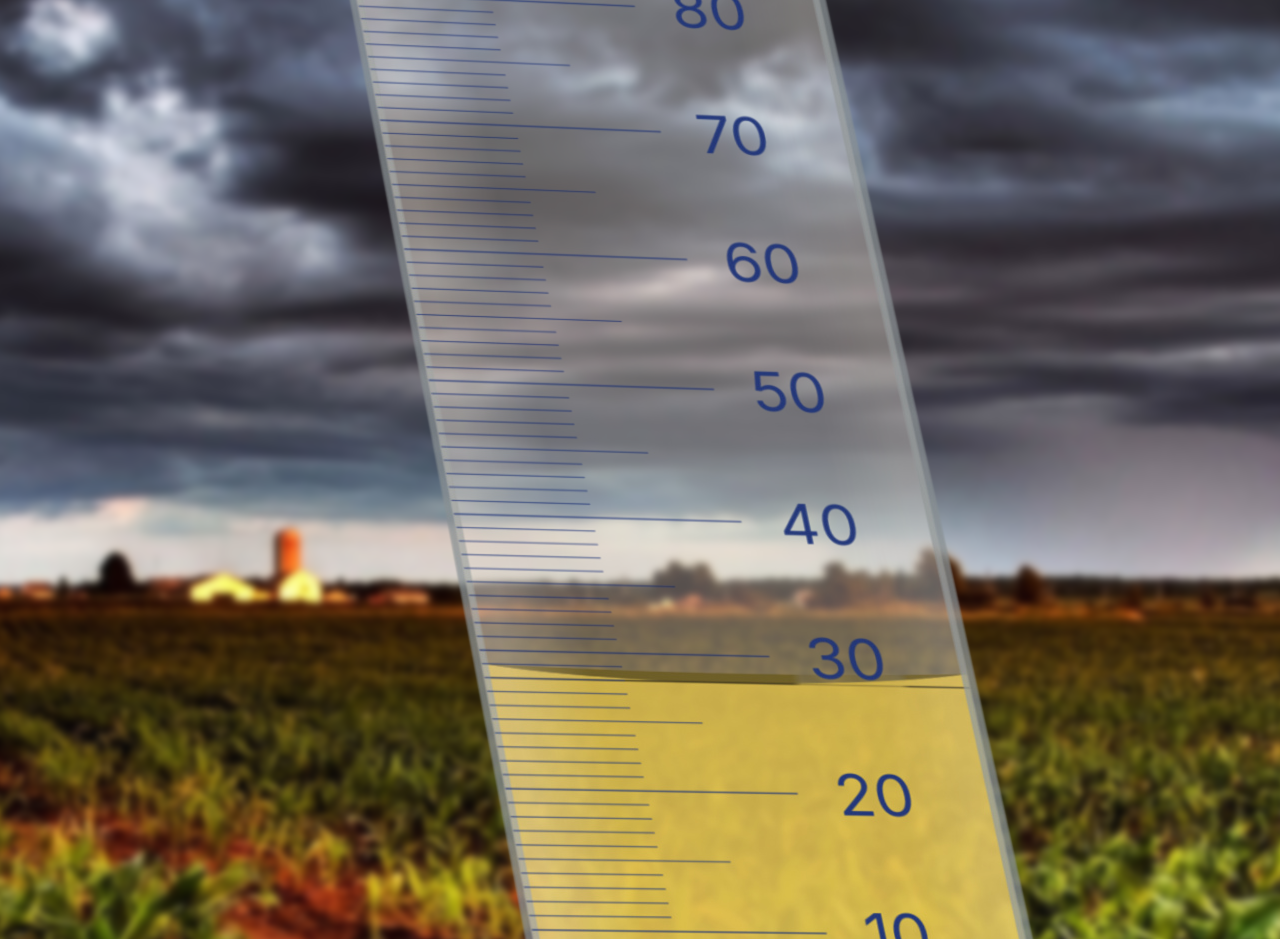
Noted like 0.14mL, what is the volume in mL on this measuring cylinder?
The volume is 28mL
